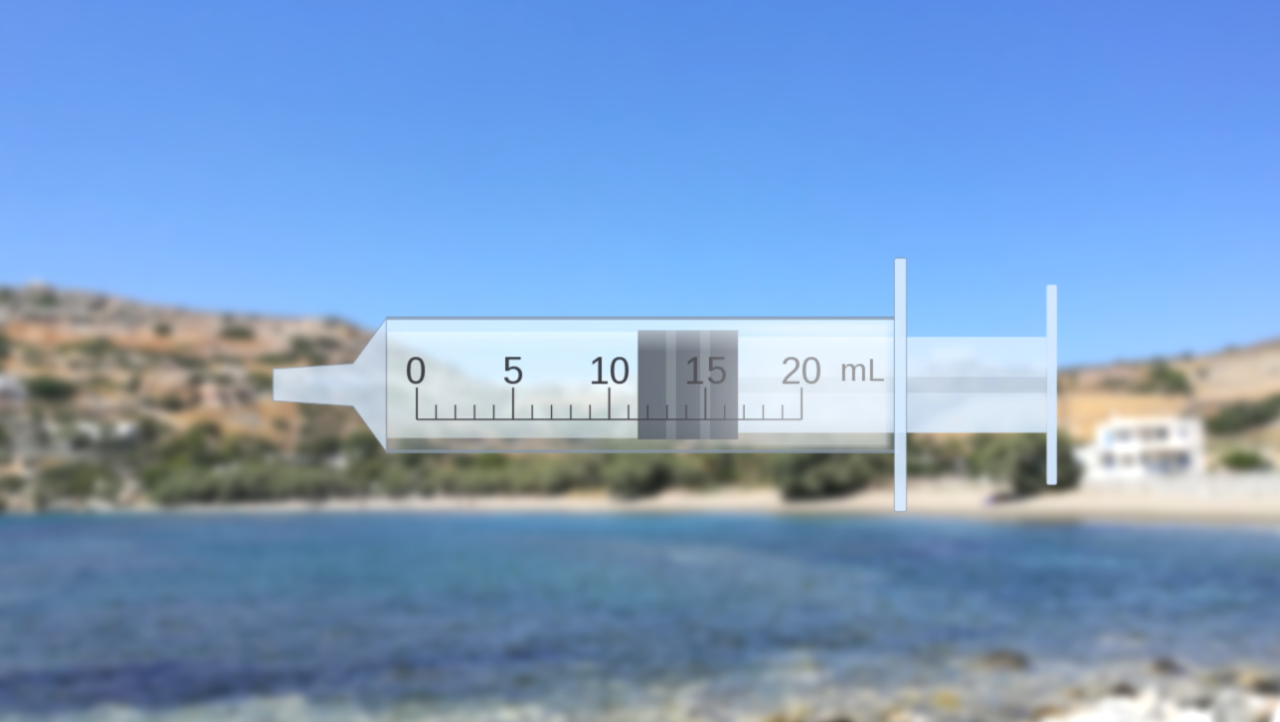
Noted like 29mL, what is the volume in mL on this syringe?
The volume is 11.5mL
